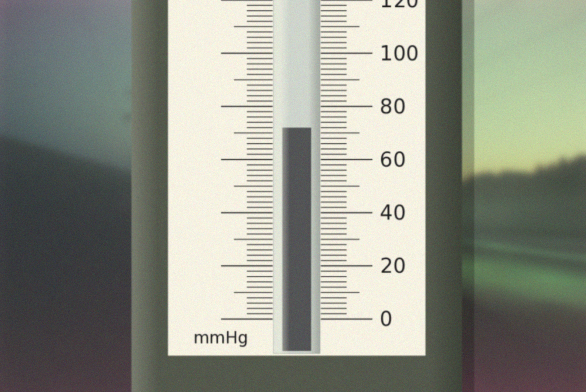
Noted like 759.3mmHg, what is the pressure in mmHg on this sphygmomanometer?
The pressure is 72mmHg
